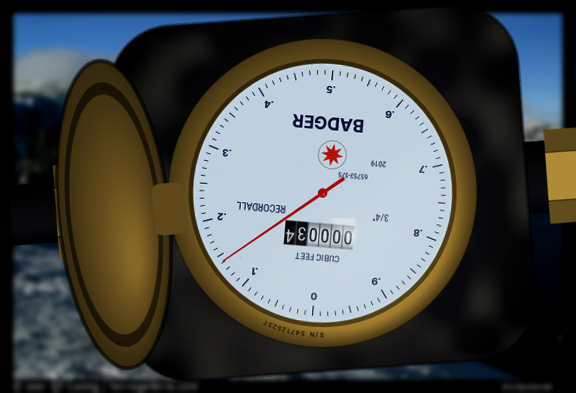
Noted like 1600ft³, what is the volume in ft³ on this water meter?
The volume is 34.14ft³
